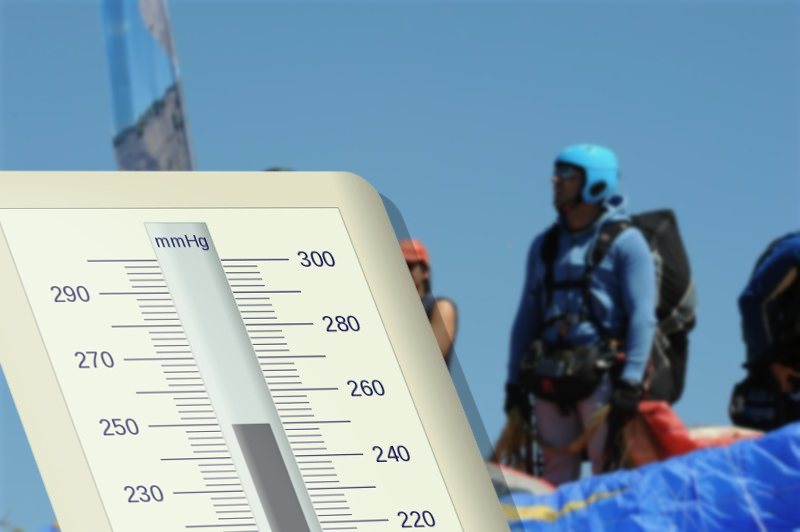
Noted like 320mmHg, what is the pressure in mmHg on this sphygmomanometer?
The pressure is 250mmHg
